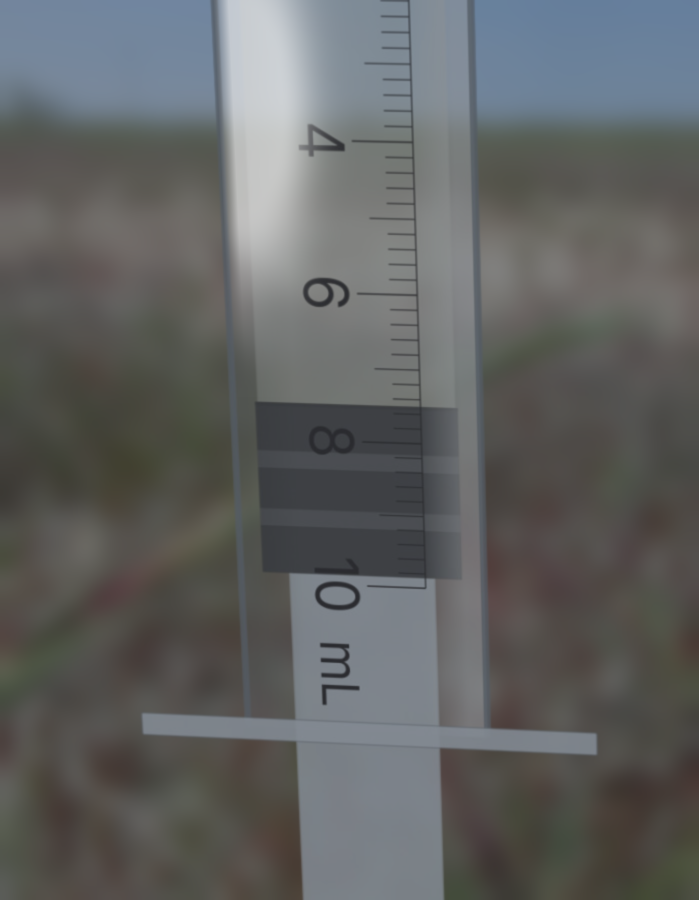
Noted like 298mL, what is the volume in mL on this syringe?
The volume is 7.5mL
